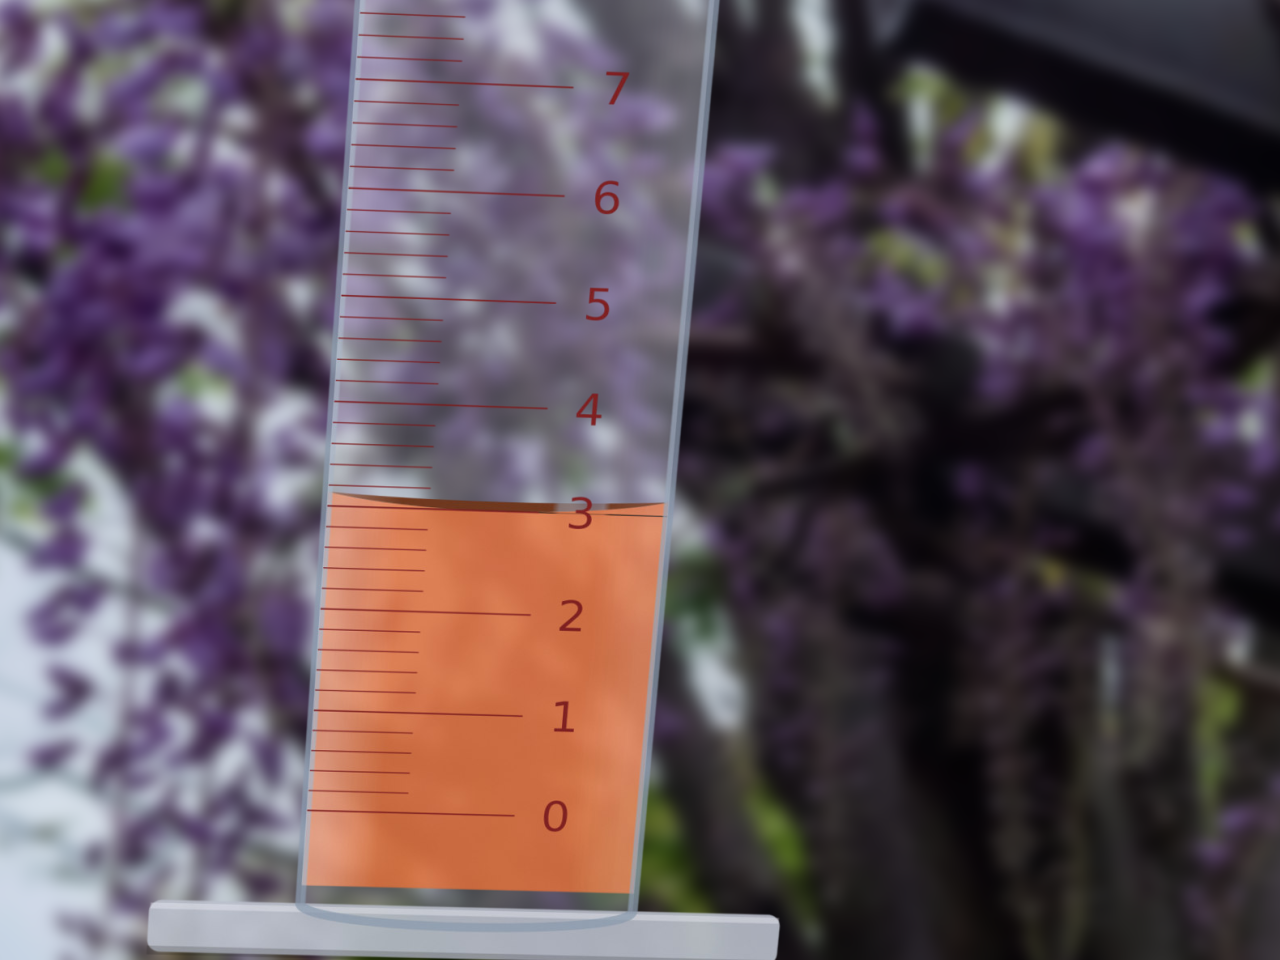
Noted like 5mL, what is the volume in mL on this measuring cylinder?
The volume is 3mL
